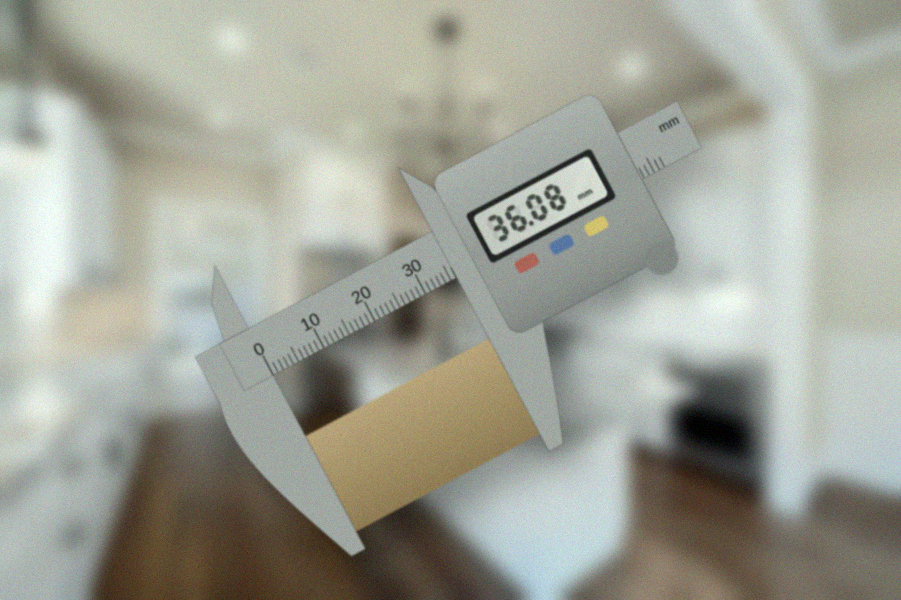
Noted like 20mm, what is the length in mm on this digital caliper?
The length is 36.08mm
